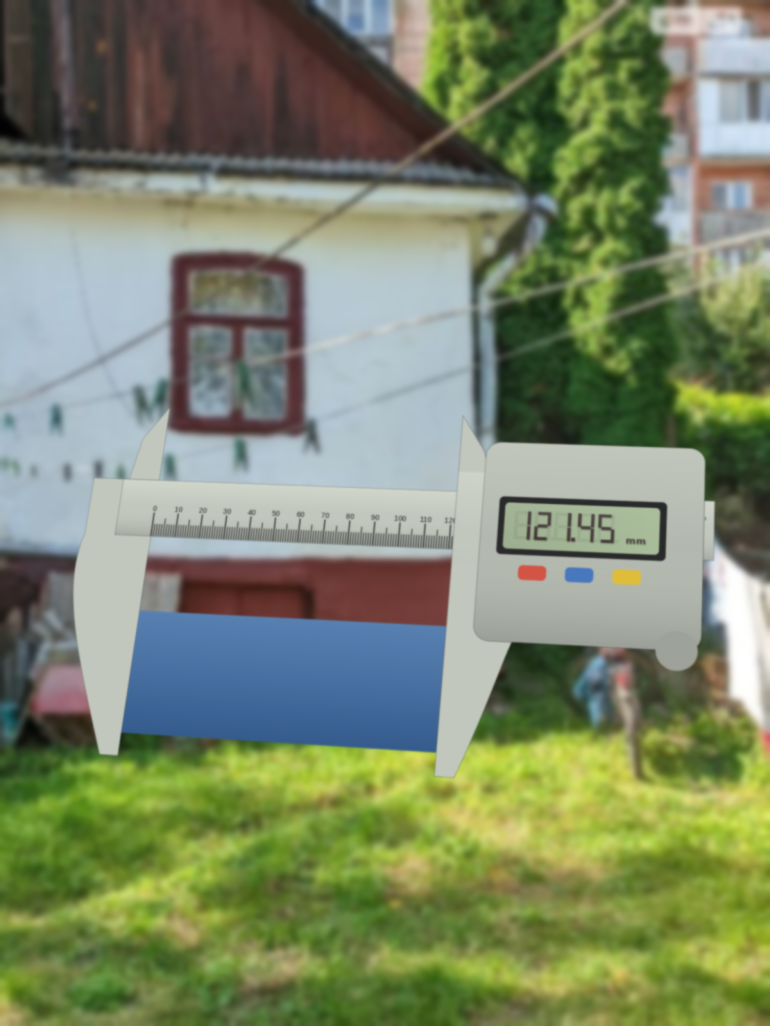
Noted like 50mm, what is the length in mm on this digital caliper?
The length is 121.45mm
